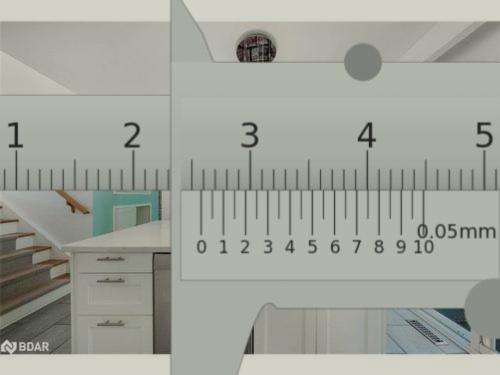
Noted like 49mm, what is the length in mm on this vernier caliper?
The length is 25.8mm
